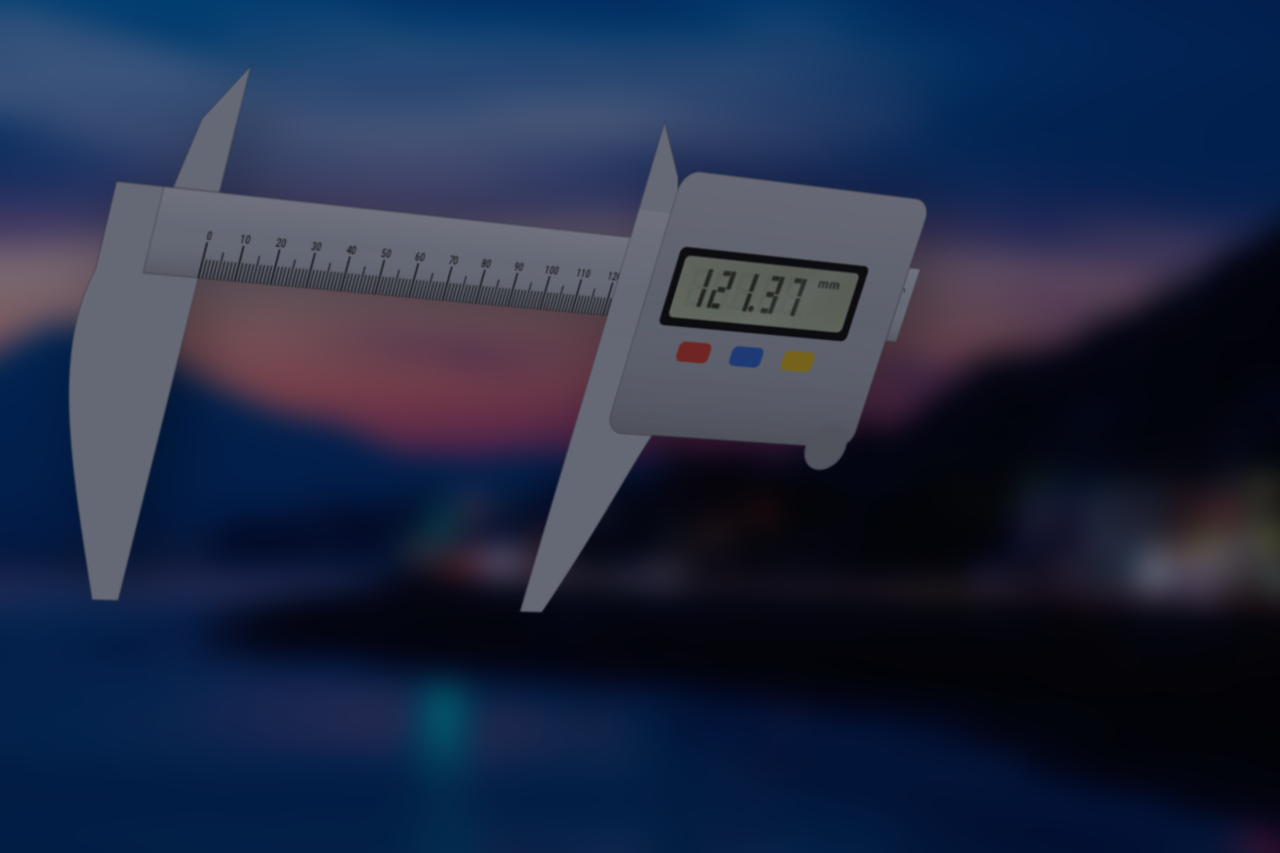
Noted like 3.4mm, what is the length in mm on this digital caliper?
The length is 121.37mm
